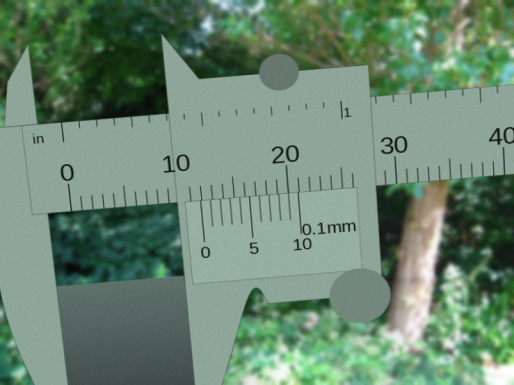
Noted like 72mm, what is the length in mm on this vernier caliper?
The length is 11.9mm
